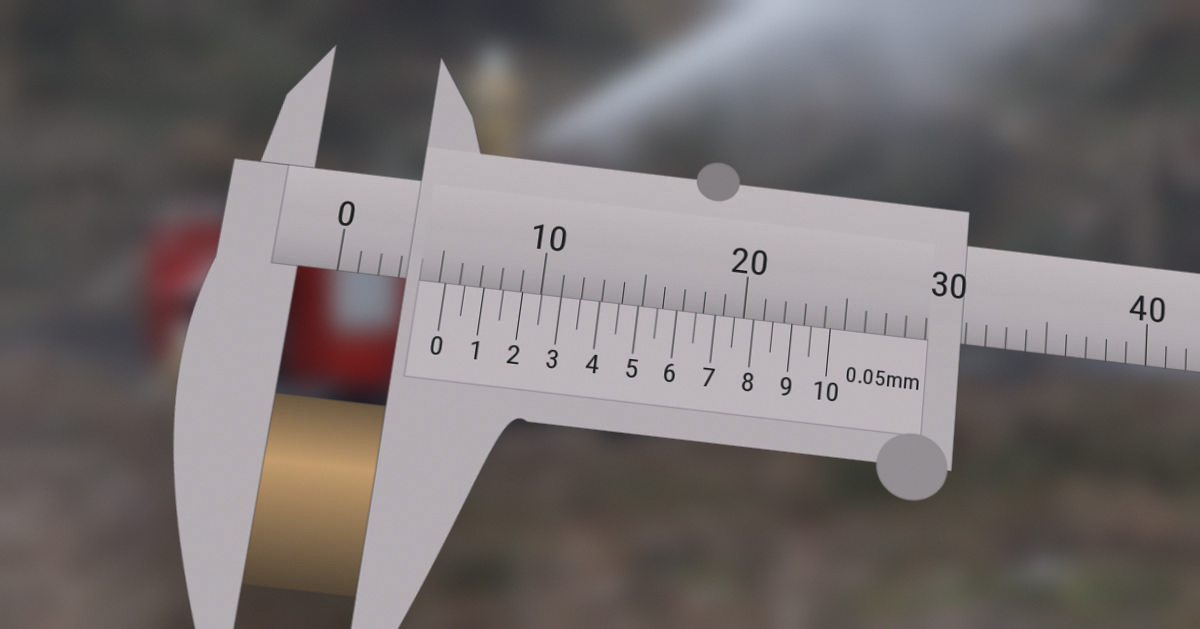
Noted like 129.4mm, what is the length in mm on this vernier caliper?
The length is 5.3mm
